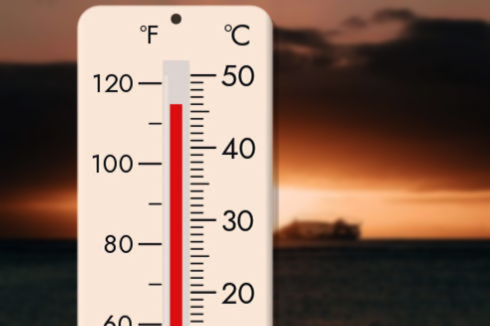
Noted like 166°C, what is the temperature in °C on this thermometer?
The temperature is 46°C
